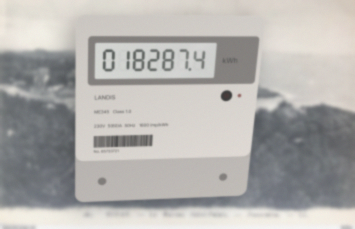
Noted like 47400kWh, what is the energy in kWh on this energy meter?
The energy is 18287.4kWh
